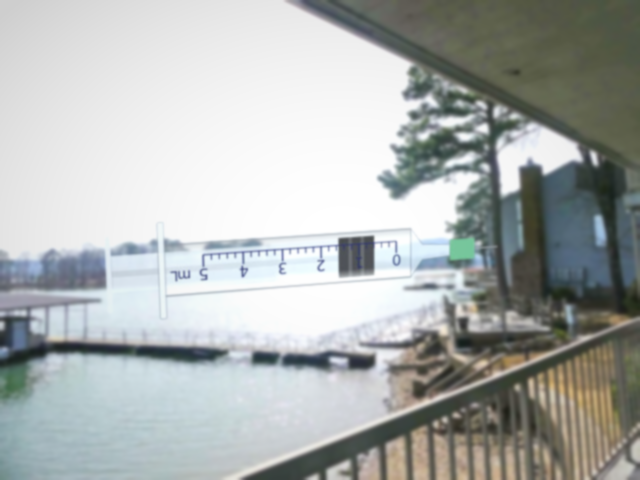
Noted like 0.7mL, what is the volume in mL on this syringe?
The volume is 0.6mL
